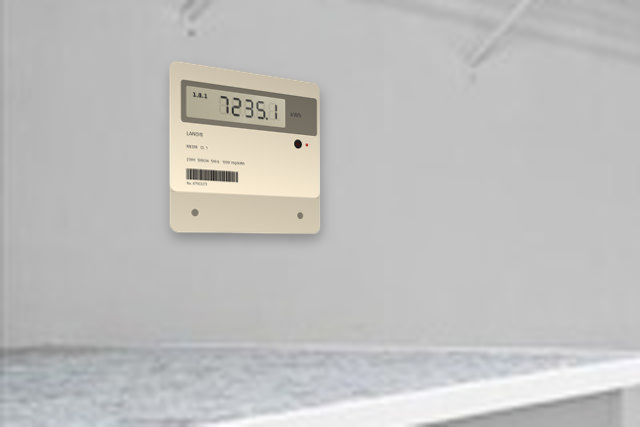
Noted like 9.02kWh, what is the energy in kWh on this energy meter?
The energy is 7235.1kWh
